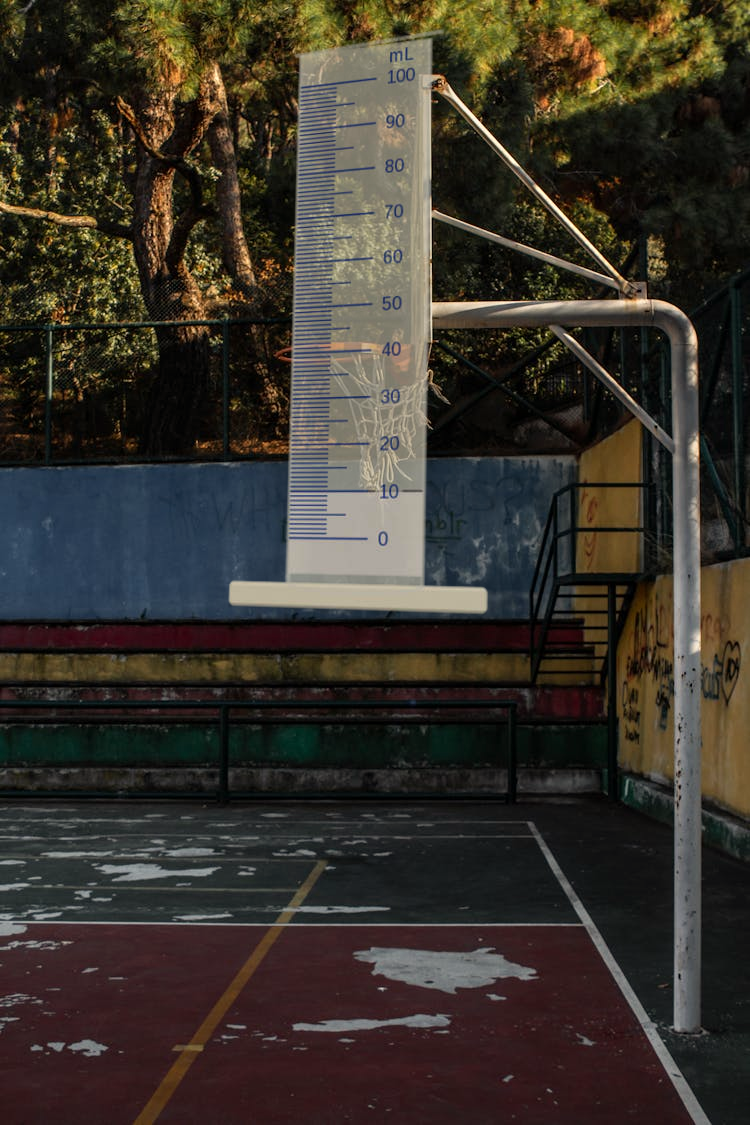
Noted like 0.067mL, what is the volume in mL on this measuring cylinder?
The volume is 10mL
